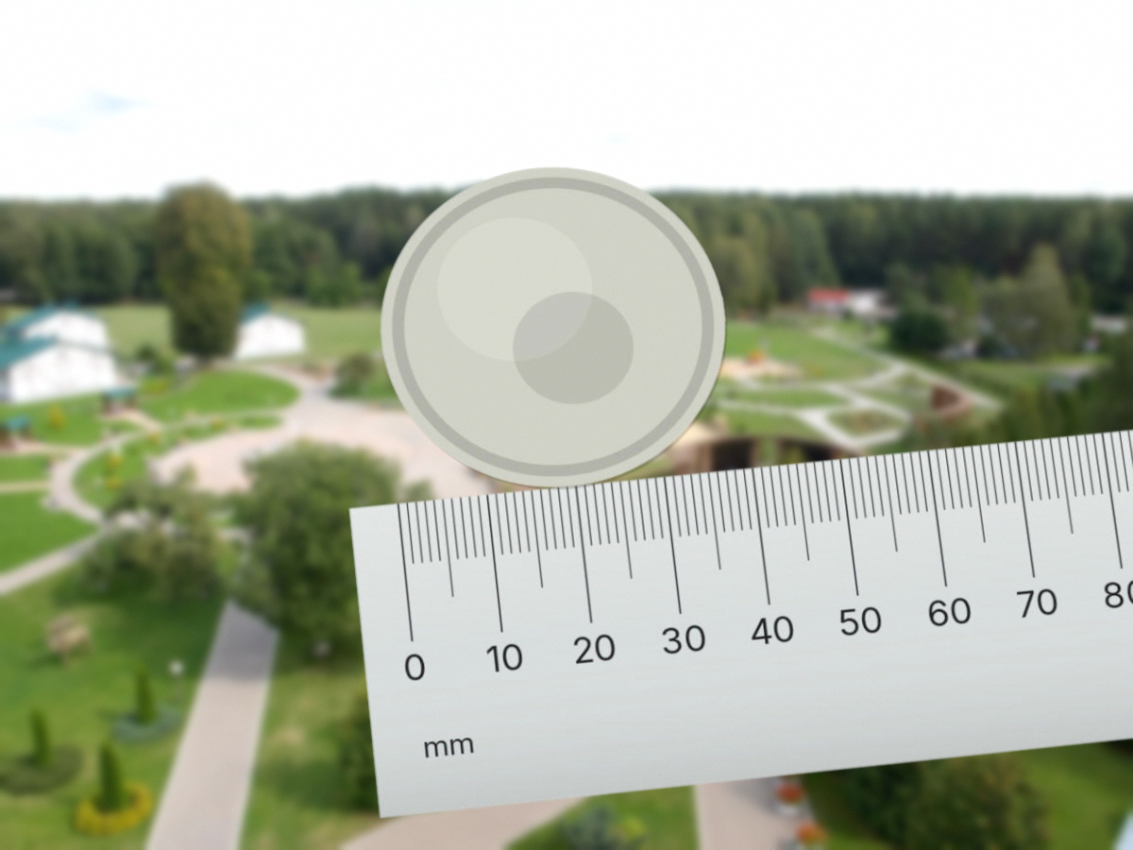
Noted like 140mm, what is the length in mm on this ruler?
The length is 39mm
